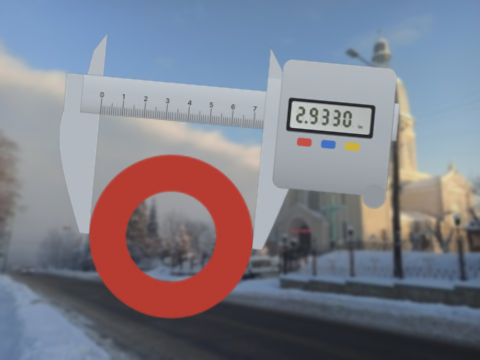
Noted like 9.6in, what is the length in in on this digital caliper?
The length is 2.9330in
